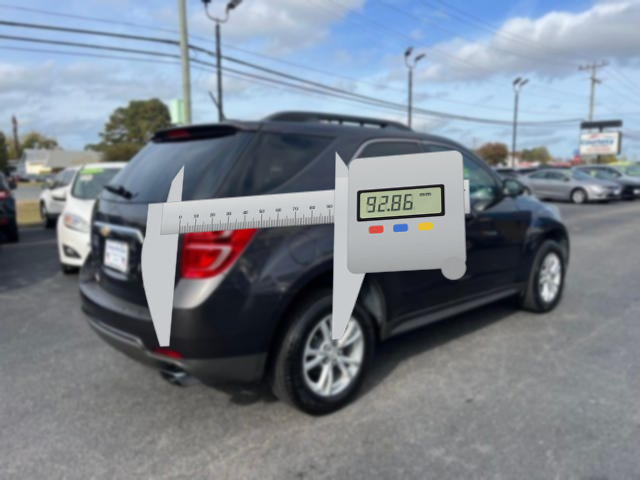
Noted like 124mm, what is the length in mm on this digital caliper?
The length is 92.86mm
